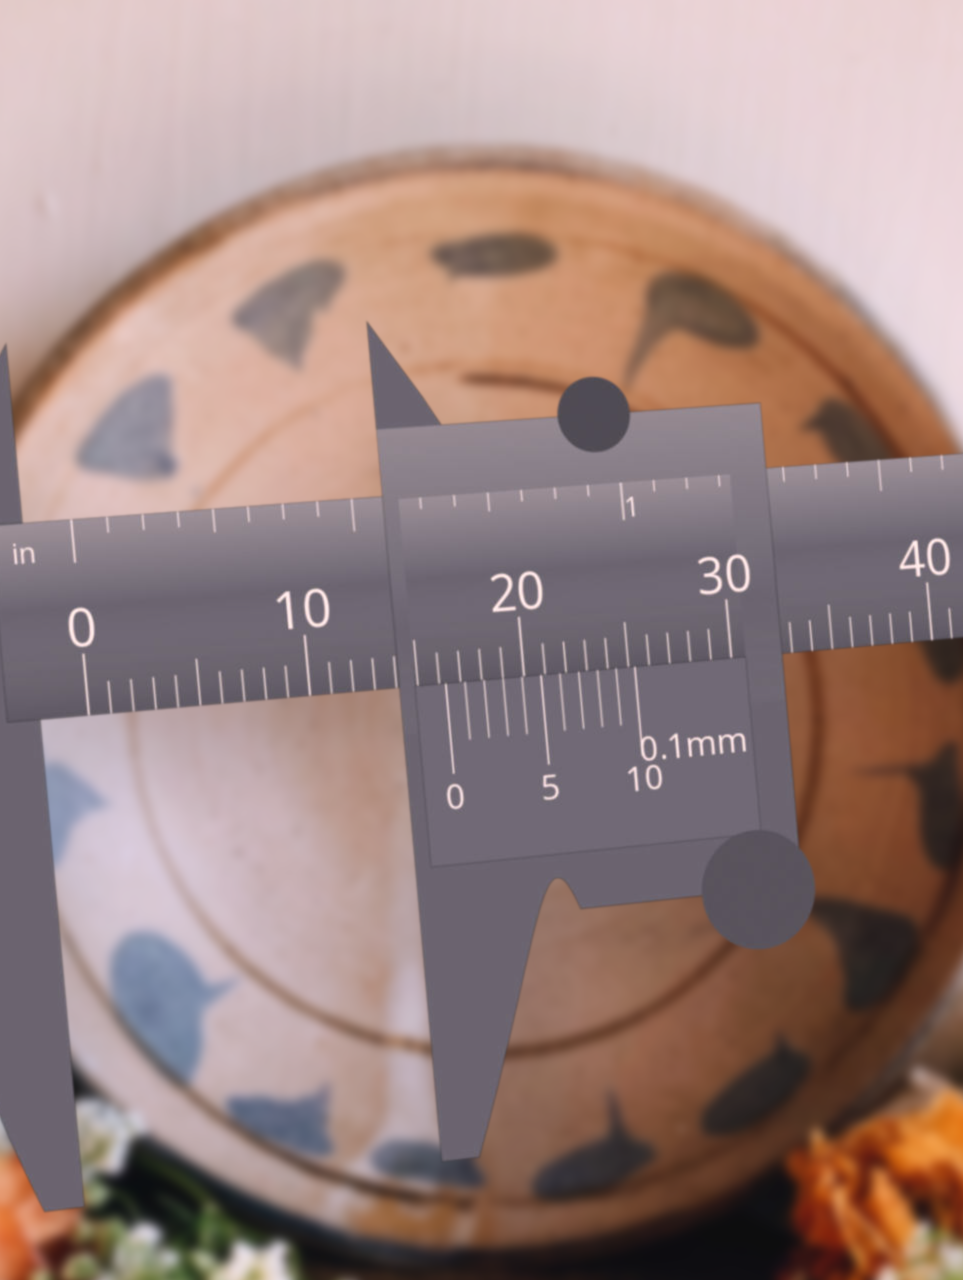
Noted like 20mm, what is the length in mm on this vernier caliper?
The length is 16.3mm
